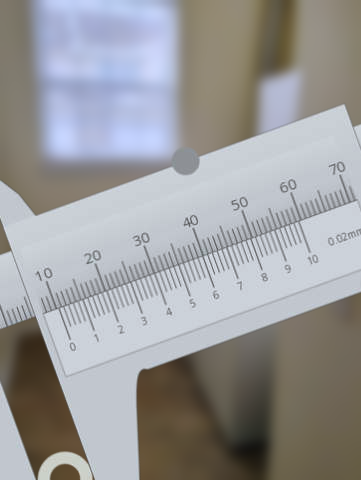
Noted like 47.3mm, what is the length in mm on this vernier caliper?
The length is 10.5mm
